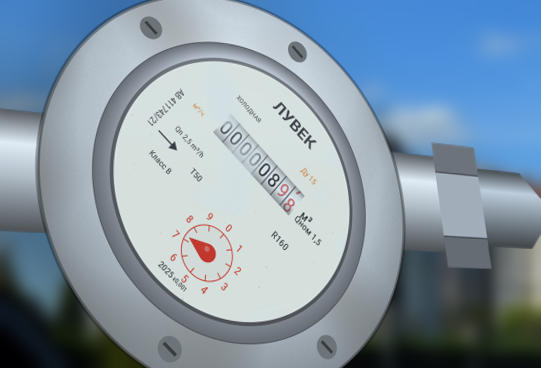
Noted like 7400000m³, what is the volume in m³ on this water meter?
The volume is 8.977m³
